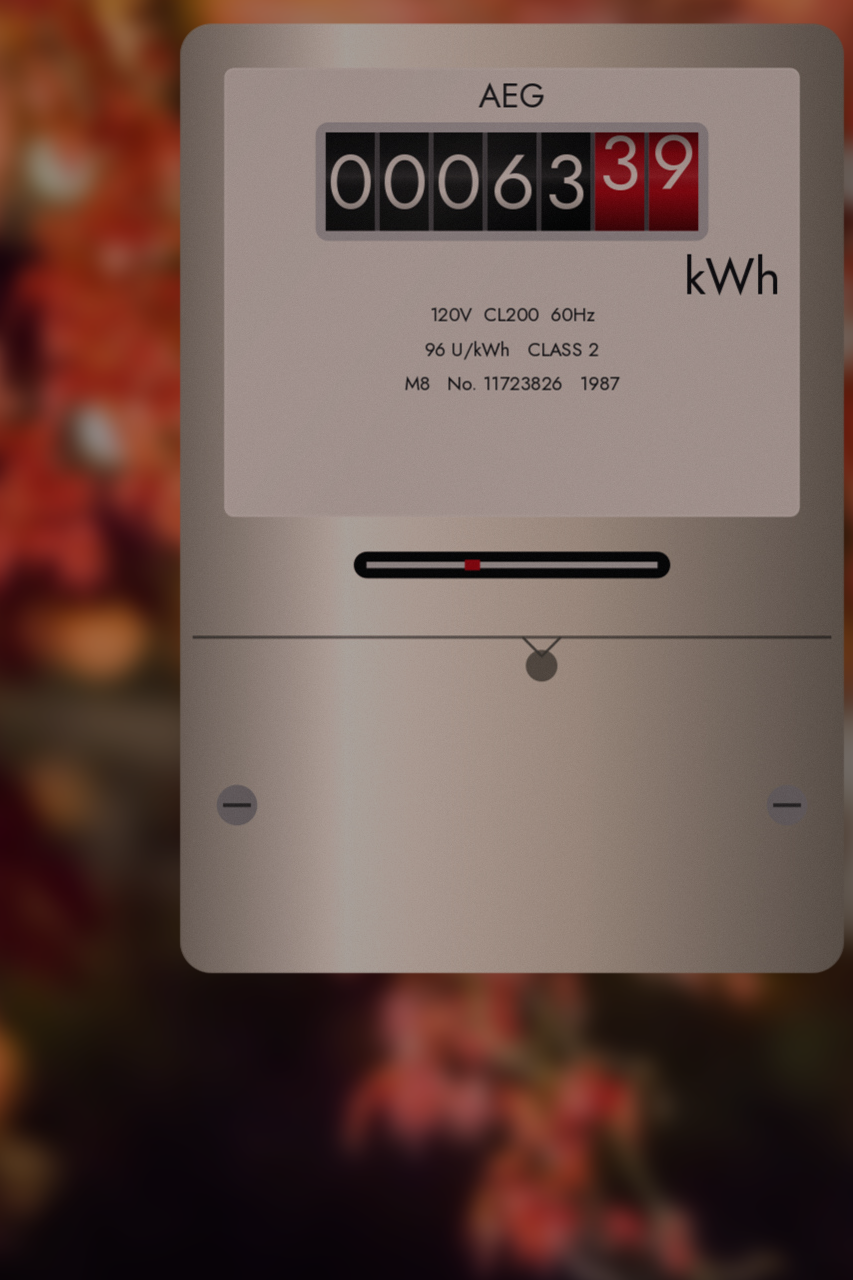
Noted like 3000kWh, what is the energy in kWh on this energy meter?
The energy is 63.39kWh
